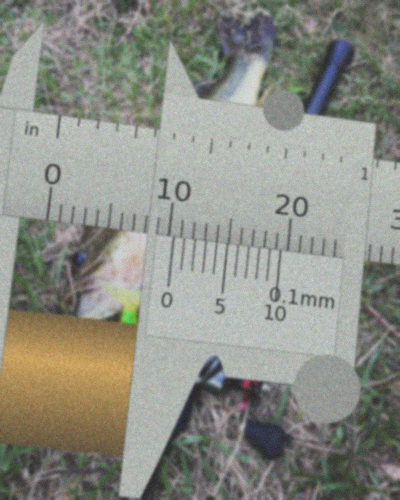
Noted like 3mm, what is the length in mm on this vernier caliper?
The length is 10.4mm
